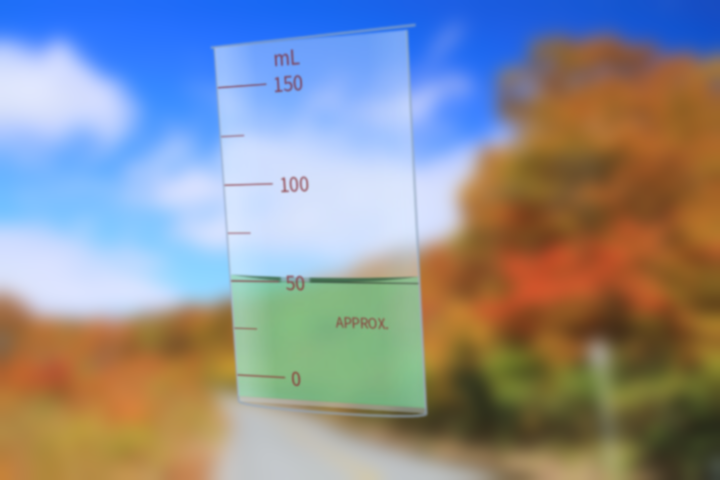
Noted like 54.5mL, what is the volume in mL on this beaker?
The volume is 50mL
